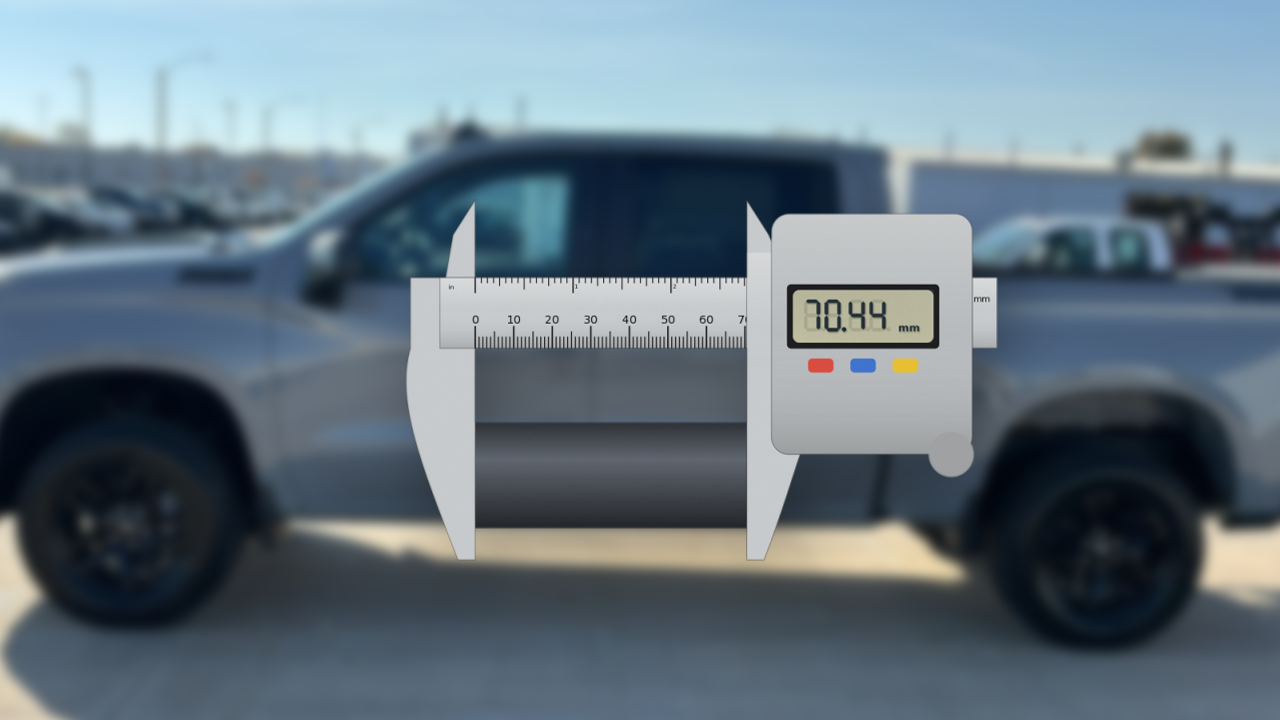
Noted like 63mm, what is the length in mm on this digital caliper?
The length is 70.44mm
